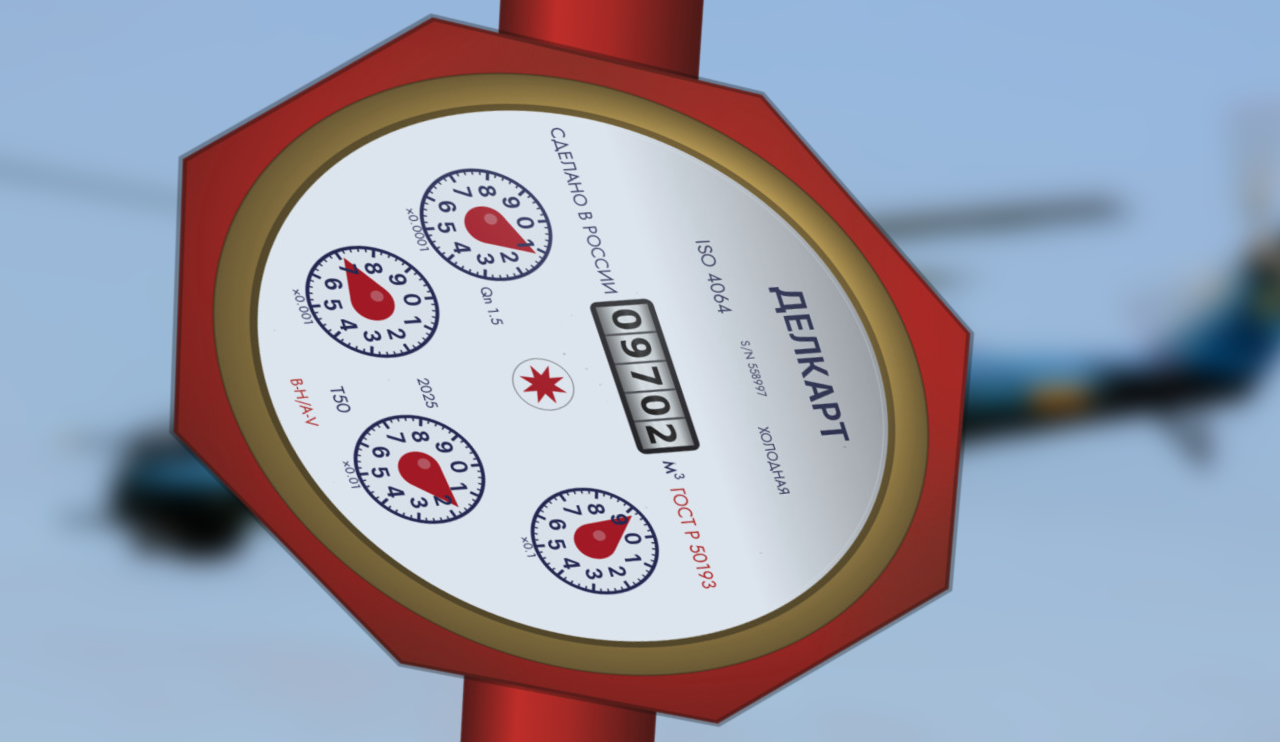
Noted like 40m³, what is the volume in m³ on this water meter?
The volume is 9701.9171m³
